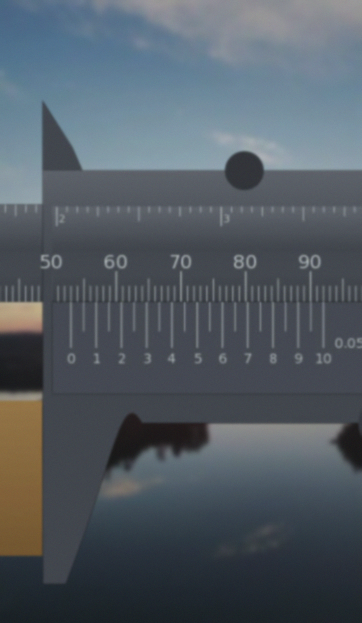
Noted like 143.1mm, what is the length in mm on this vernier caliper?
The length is 53.0mm
